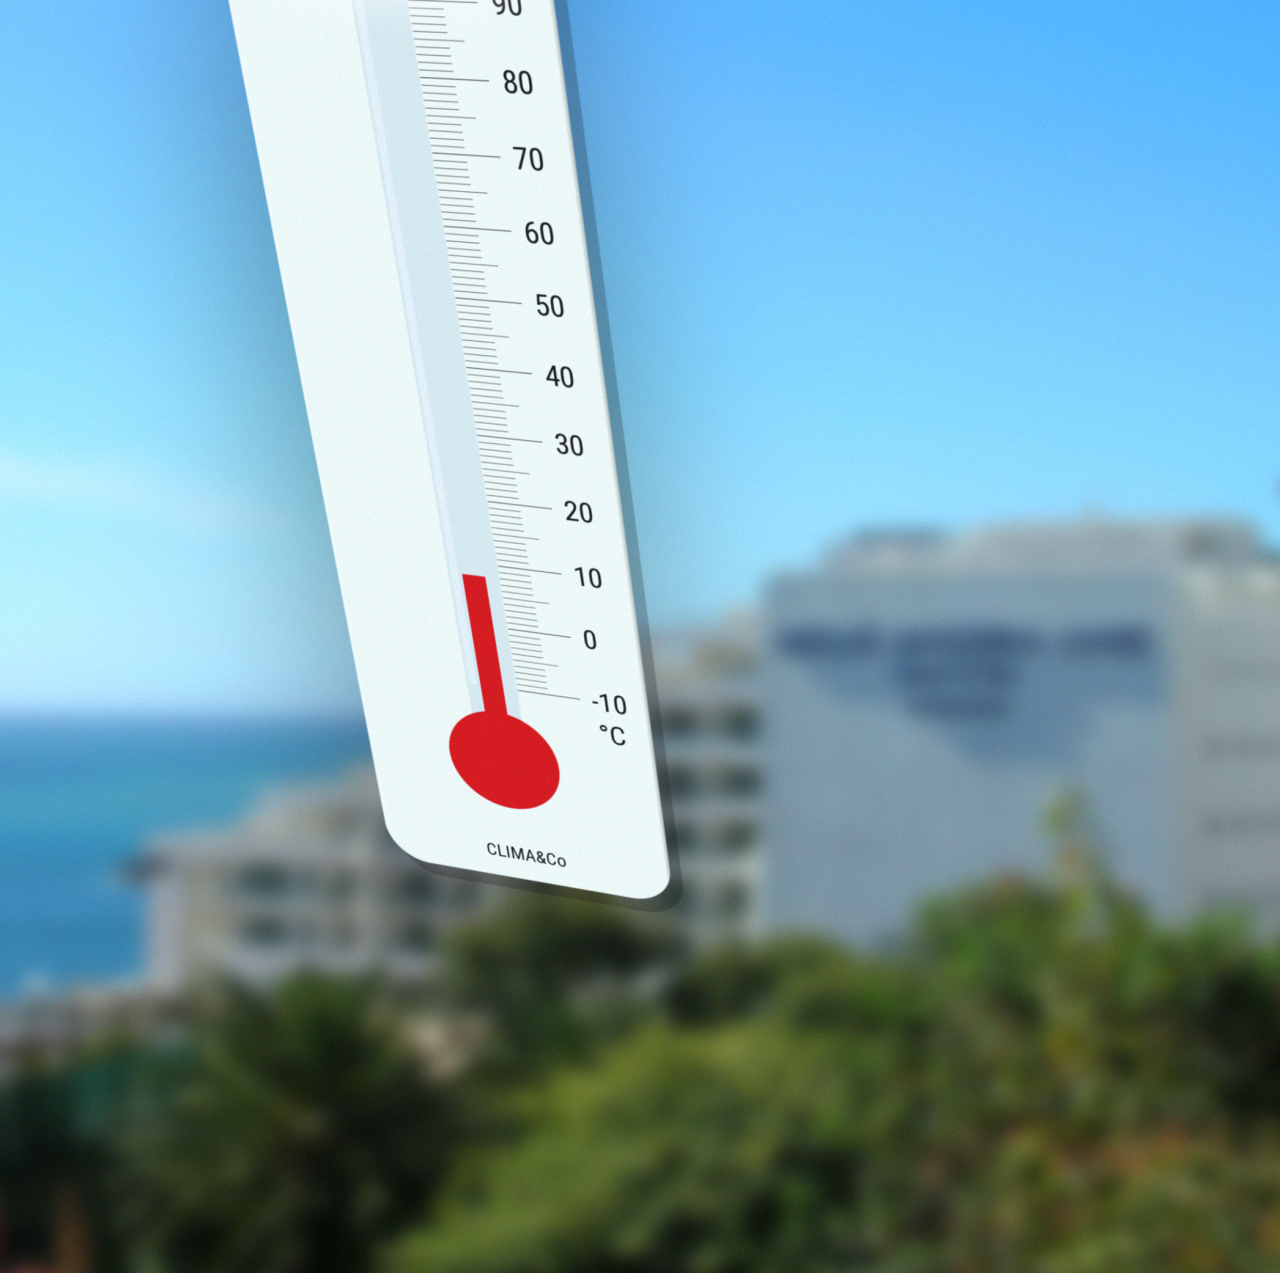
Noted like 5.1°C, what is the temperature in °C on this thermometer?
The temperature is 8°C
